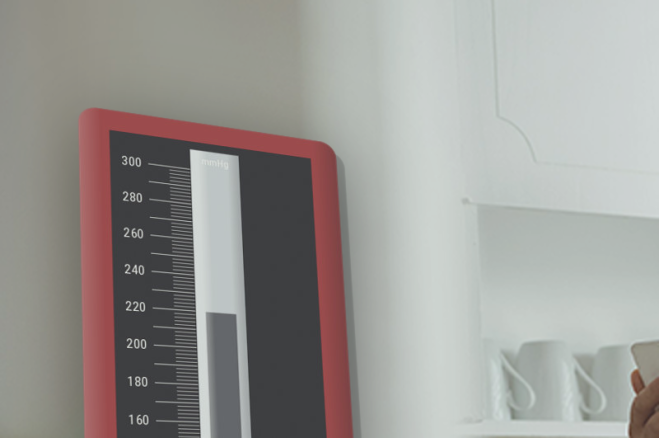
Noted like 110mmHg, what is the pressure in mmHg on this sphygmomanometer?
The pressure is 220mmHg
